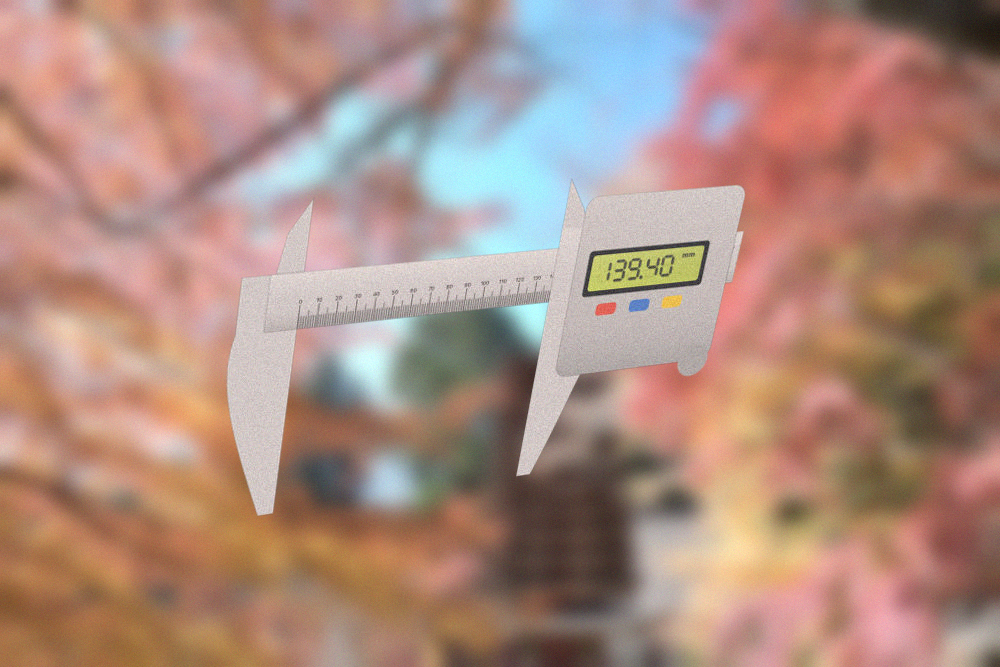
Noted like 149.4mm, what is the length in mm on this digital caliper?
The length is 139.40mm
